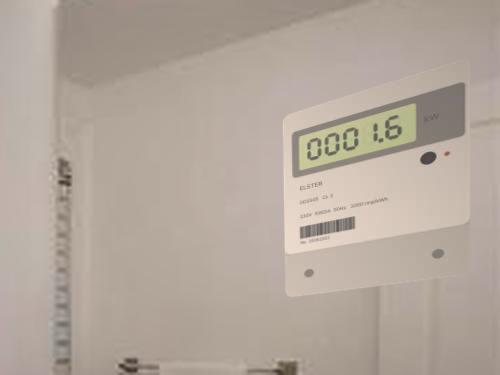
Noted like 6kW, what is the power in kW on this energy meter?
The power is 1.6kW
